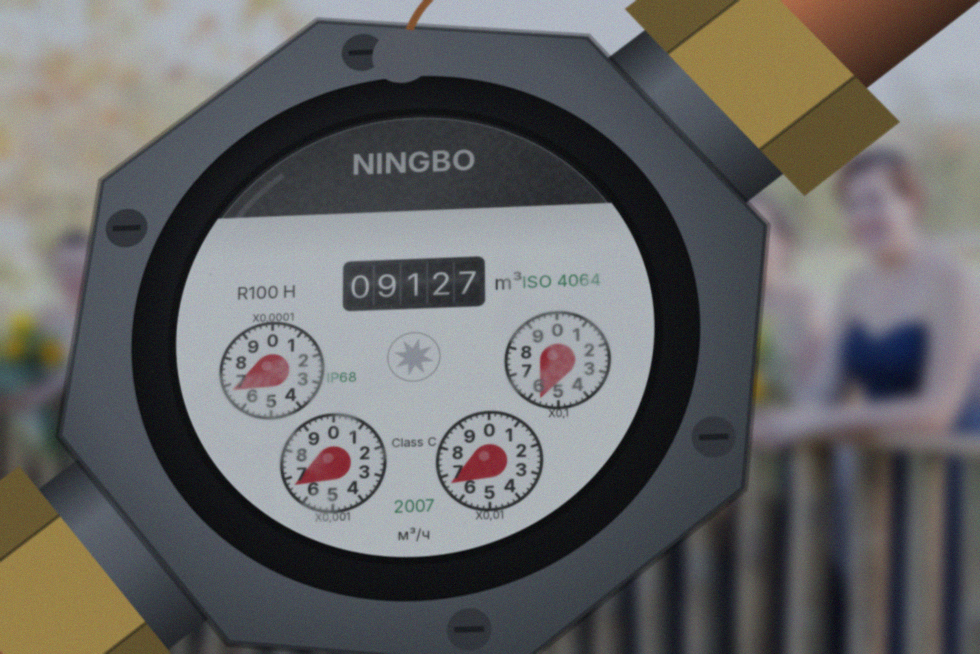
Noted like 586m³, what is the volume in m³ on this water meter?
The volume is 9127.5666m³
